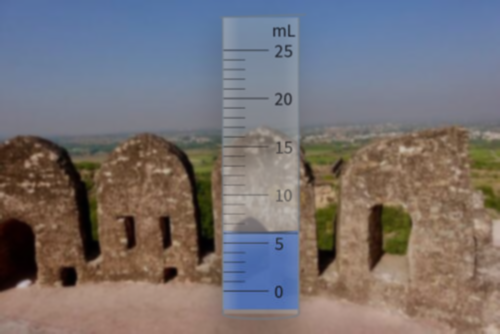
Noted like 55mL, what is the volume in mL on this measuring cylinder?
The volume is 6mL
